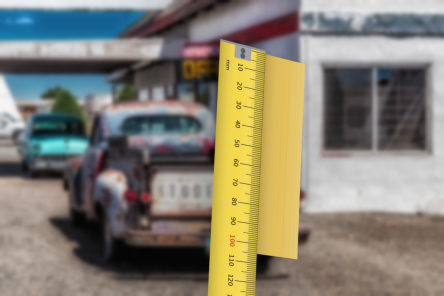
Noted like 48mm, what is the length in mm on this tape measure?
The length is 105mm
